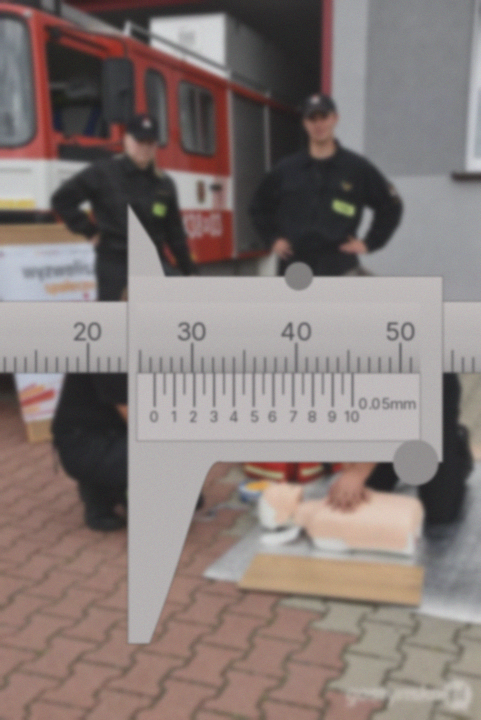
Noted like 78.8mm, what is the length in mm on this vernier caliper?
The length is 26.4mm
